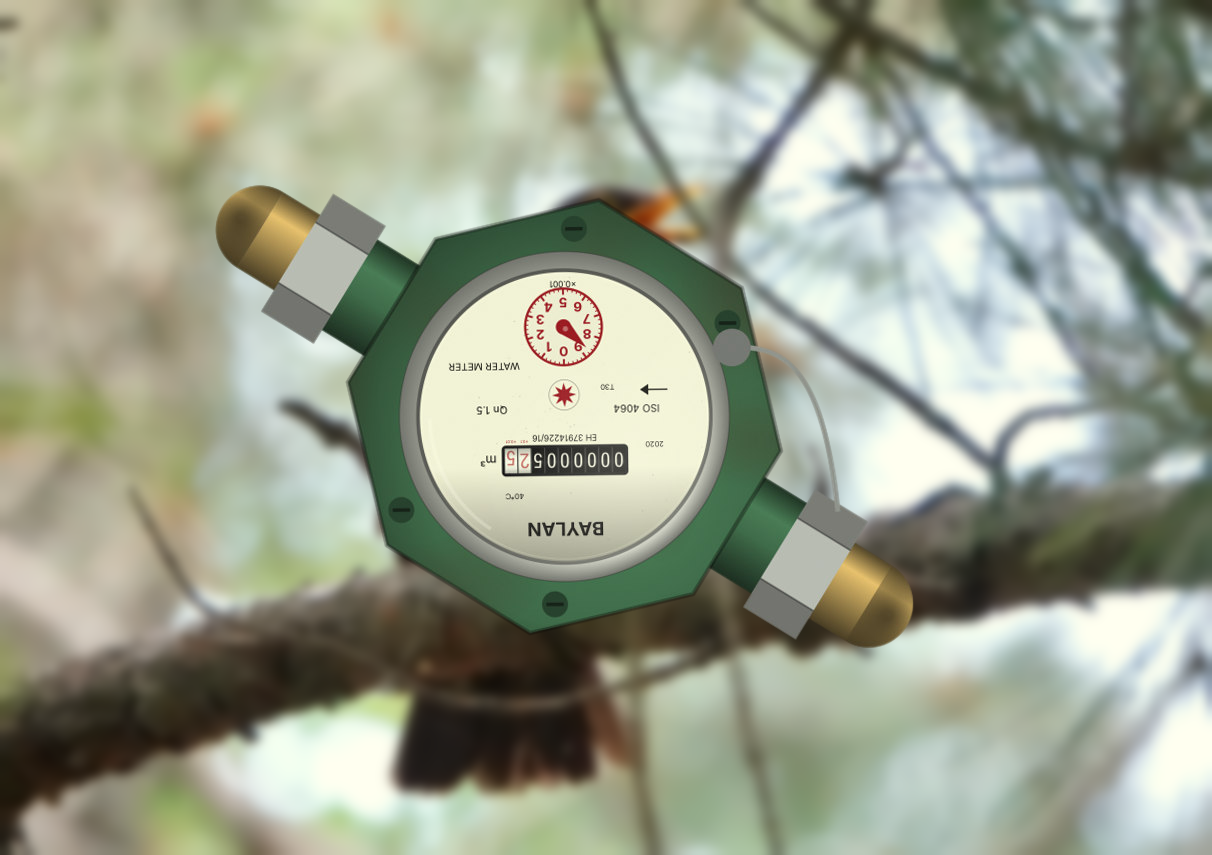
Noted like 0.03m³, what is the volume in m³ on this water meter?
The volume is 5.248m³
